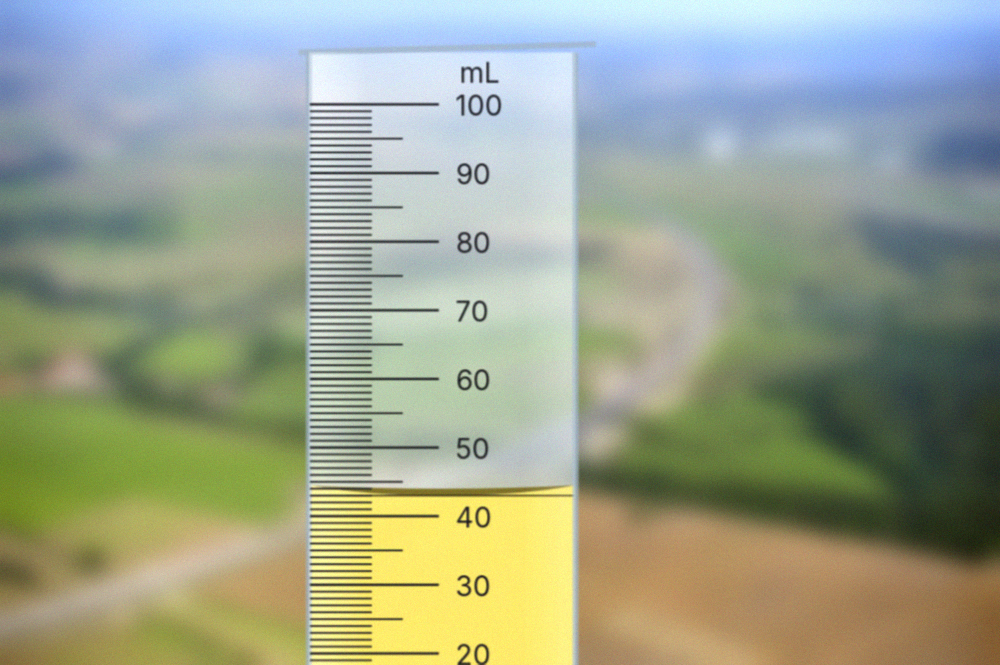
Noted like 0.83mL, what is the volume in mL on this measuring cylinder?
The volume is 43mL
